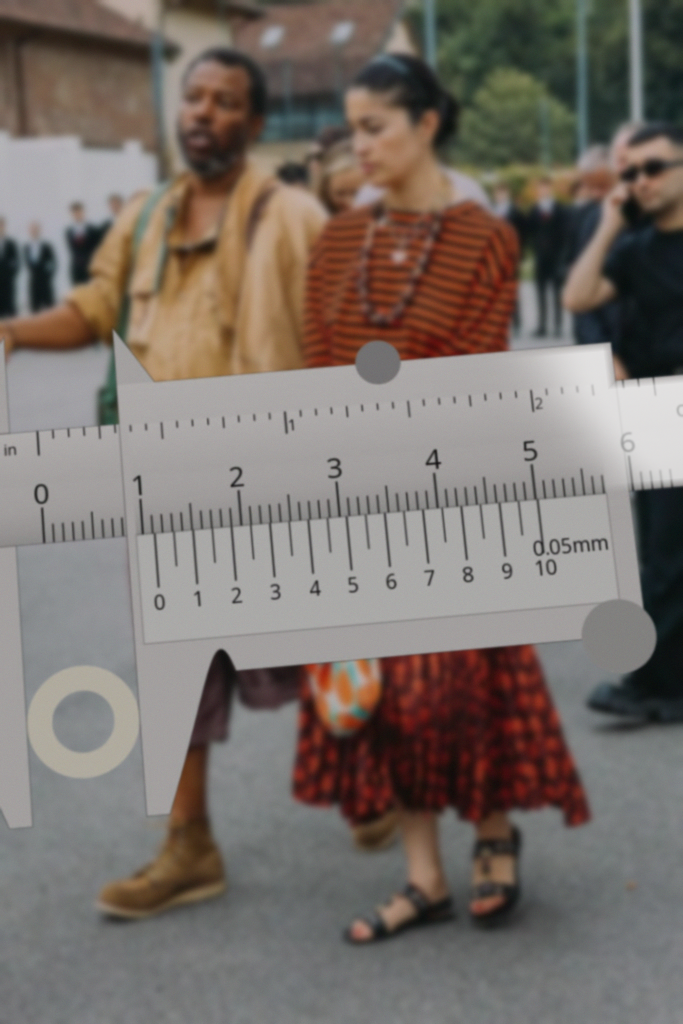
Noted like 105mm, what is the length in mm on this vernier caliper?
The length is 11.2mm
